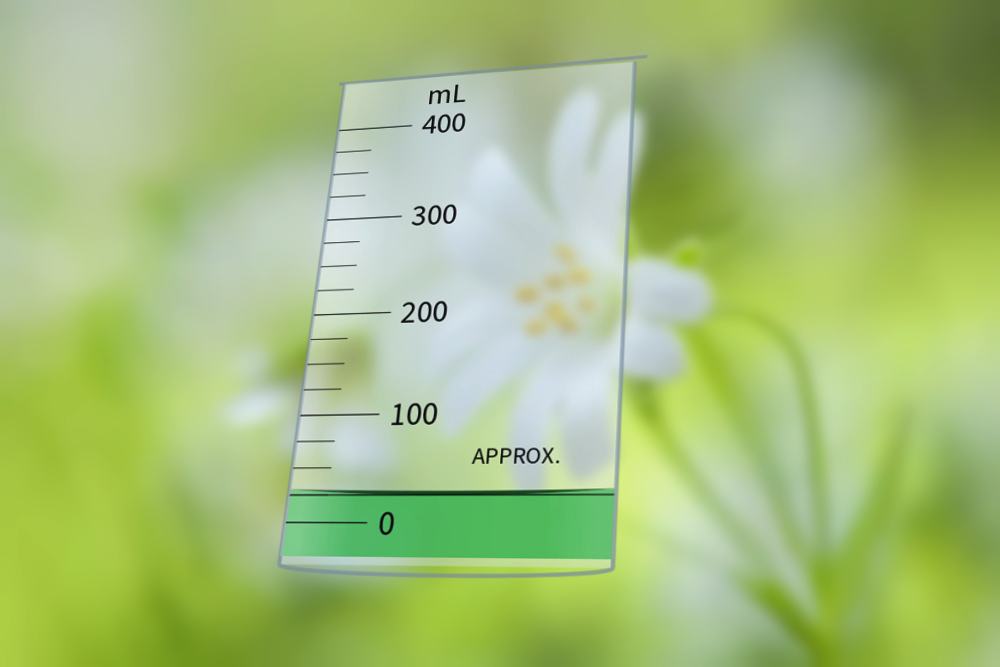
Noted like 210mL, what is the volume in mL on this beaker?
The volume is 25mL
